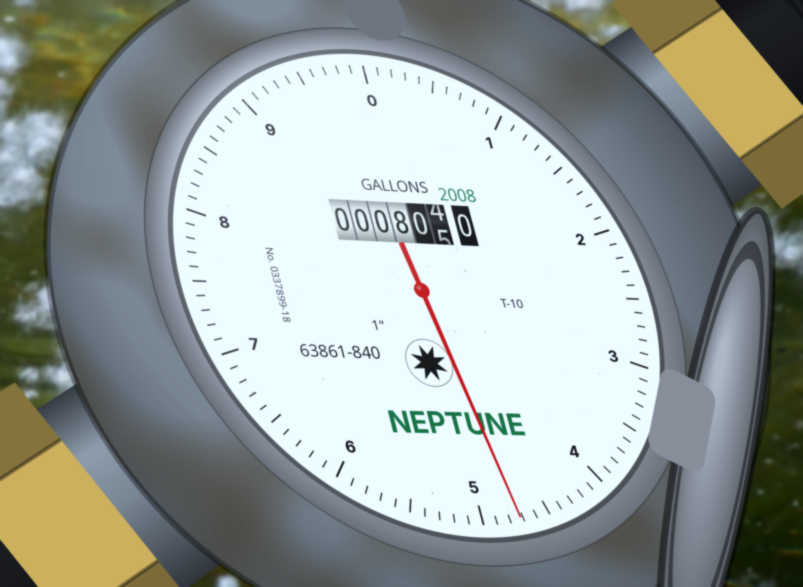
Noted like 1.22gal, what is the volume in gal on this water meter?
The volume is 8044.7gal
